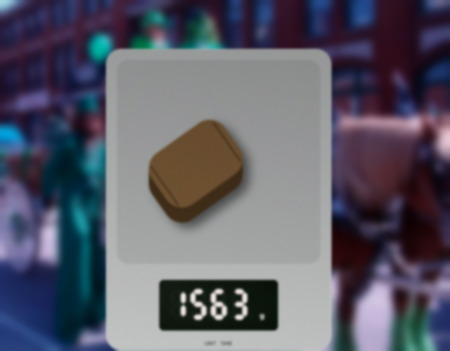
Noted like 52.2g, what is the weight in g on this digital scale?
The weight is 1563g
